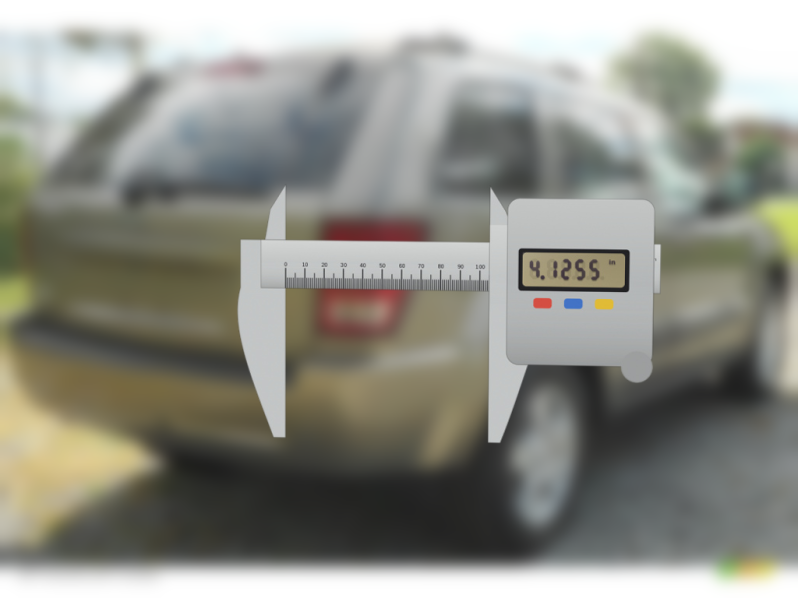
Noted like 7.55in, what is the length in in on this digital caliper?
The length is 4.1255in
